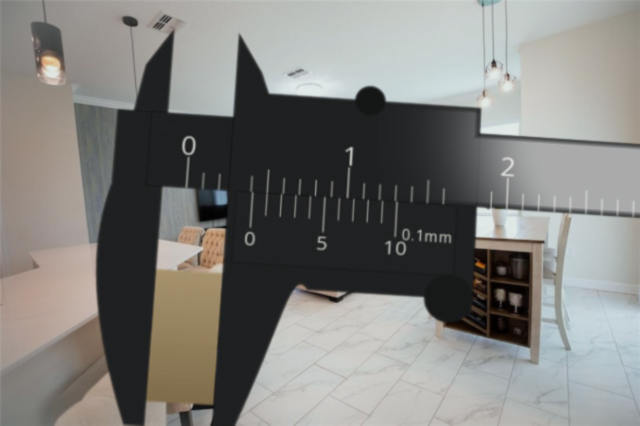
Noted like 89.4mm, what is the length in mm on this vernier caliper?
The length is 4.1mm
